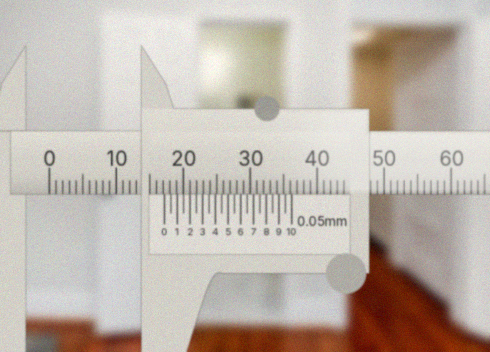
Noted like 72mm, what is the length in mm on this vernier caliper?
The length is 17.2mm
